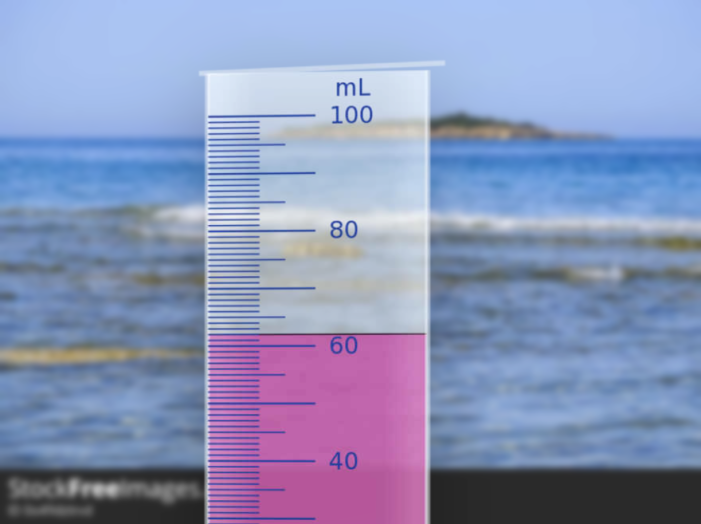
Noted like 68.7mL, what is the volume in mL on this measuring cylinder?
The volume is 62mL
